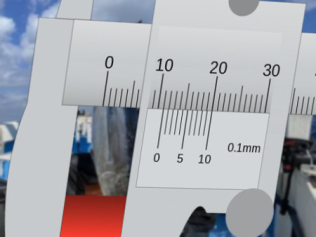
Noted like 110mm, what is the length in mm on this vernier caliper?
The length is 11.0mm
